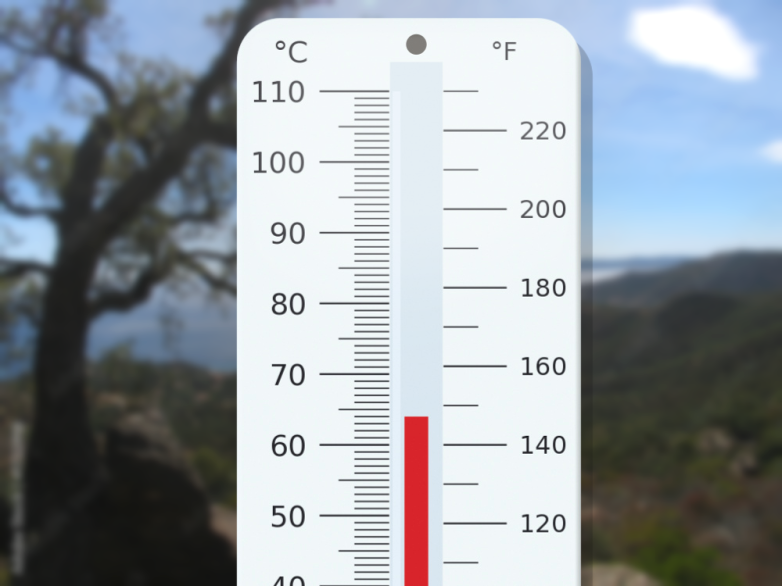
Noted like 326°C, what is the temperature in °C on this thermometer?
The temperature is 64°C
